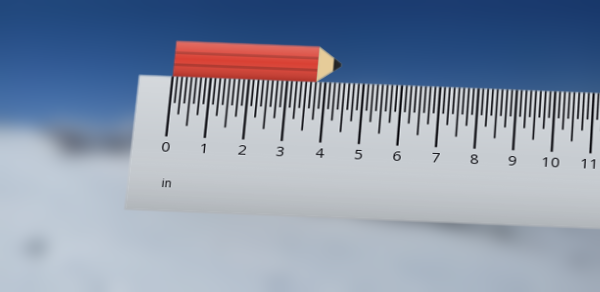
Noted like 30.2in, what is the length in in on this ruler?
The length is 4.375in
